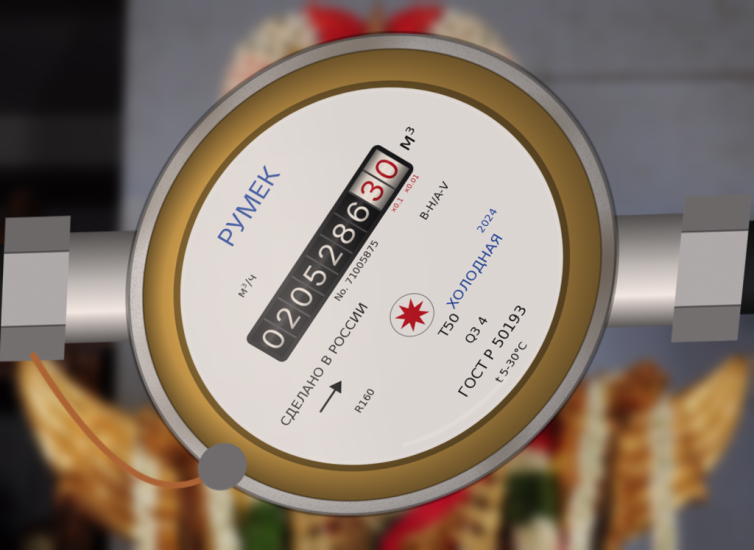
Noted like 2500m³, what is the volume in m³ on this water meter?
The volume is 205286.30m³
